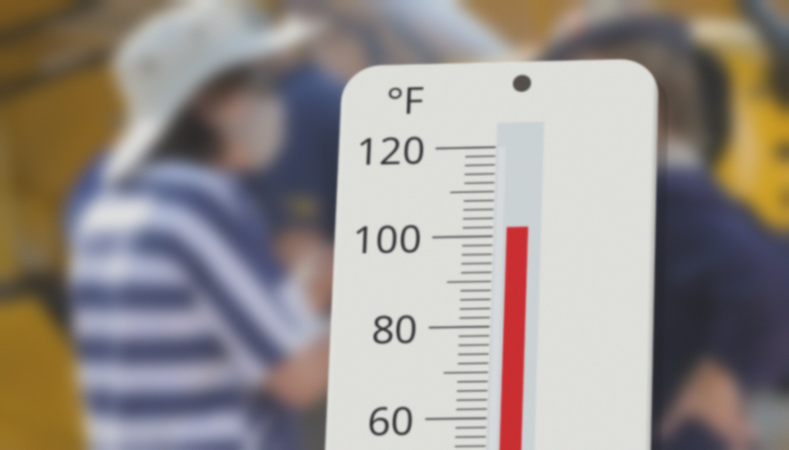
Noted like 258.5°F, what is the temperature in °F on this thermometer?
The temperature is 102°F
